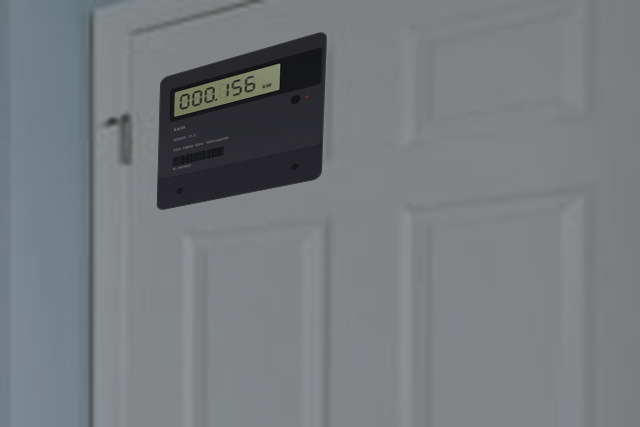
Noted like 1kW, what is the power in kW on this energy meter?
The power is 0.156kW
